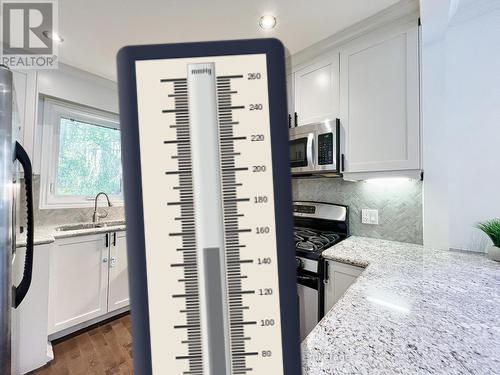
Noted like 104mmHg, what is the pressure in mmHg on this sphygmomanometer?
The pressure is 150mmHg
